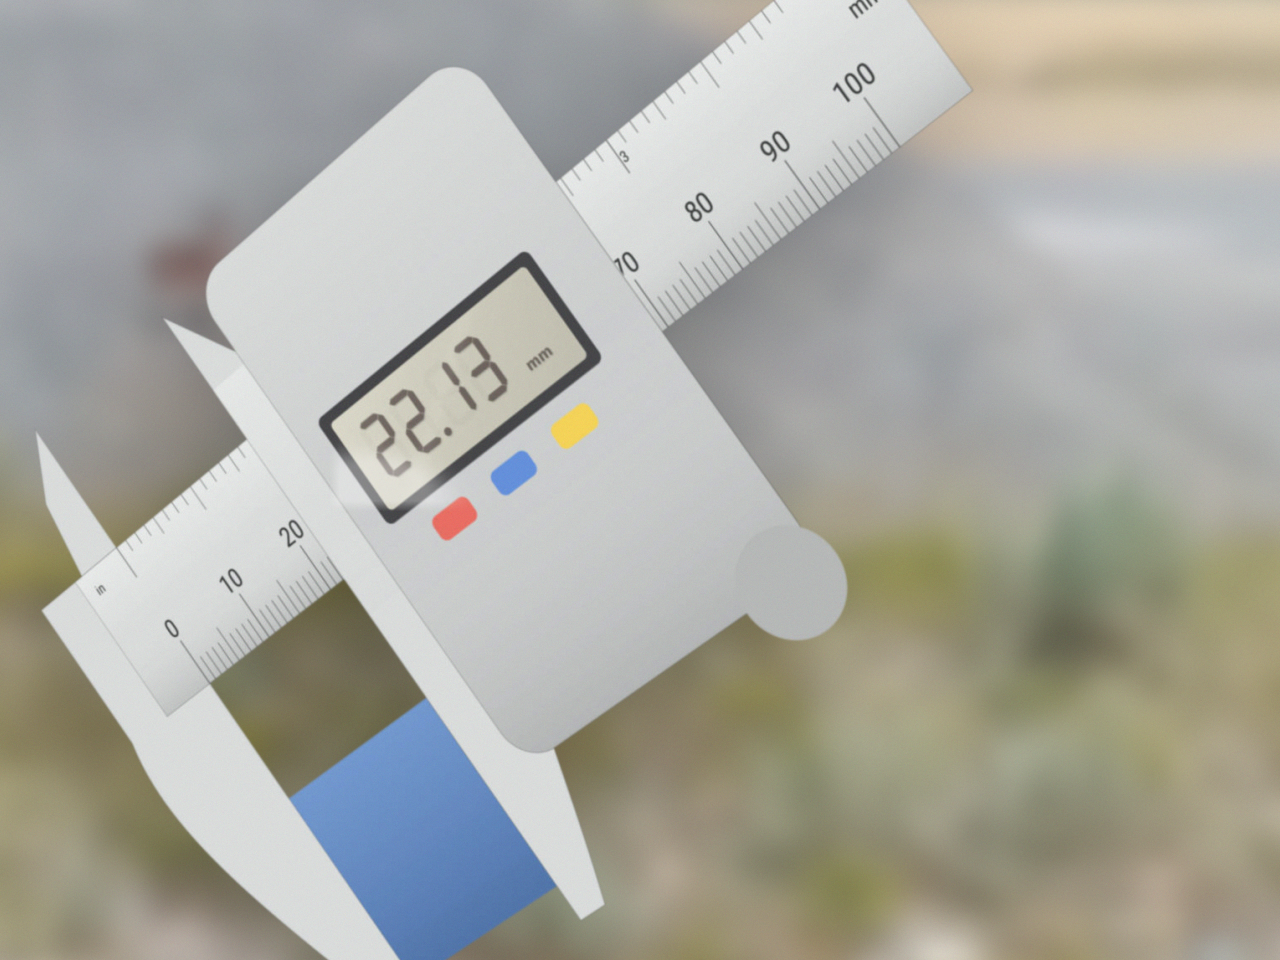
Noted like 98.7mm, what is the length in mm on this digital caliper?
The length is 22.13mm
